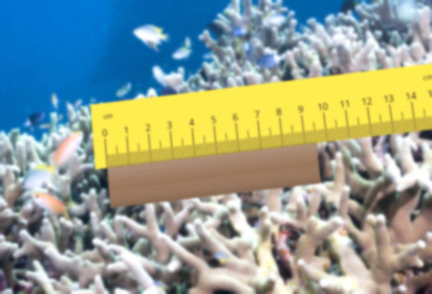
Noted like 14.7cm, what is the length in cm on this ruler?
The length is 9.5cm
